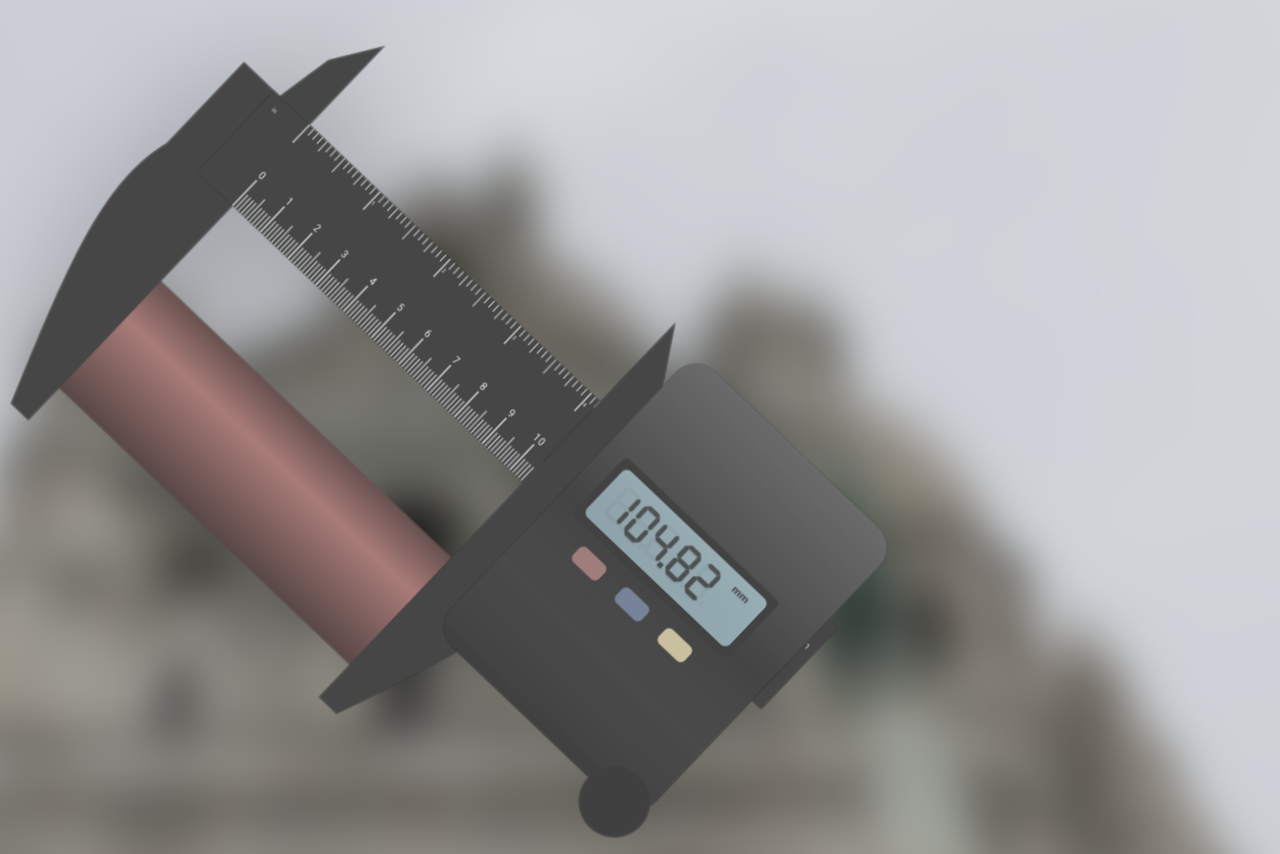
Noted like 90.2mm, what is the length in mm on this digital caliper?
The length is 104.82mm
